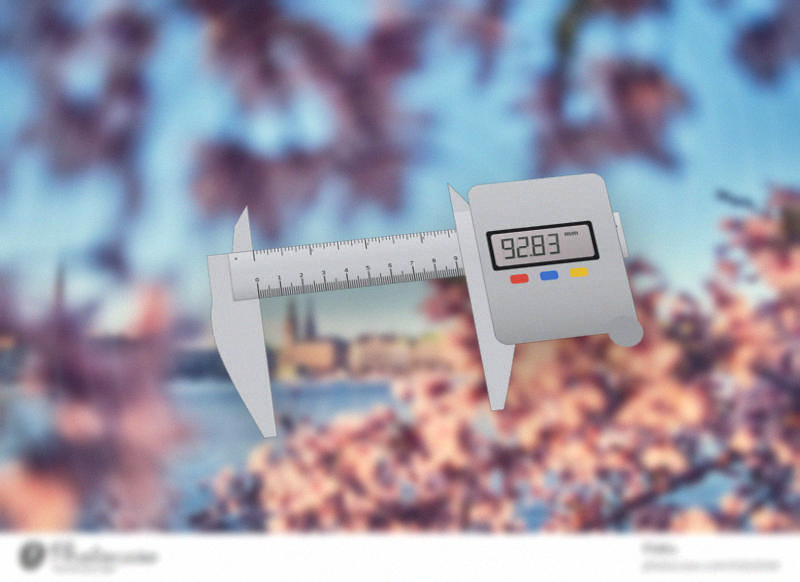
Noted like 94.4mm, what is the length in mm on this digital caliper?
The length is 92.83mm
